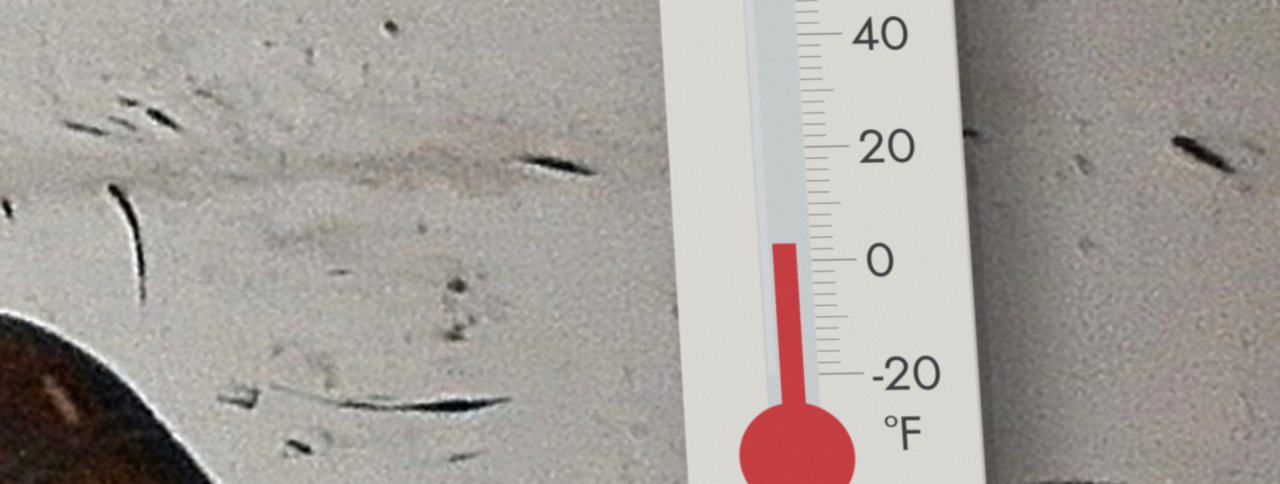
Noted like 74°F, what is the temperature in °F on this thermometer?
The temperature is 3°F
